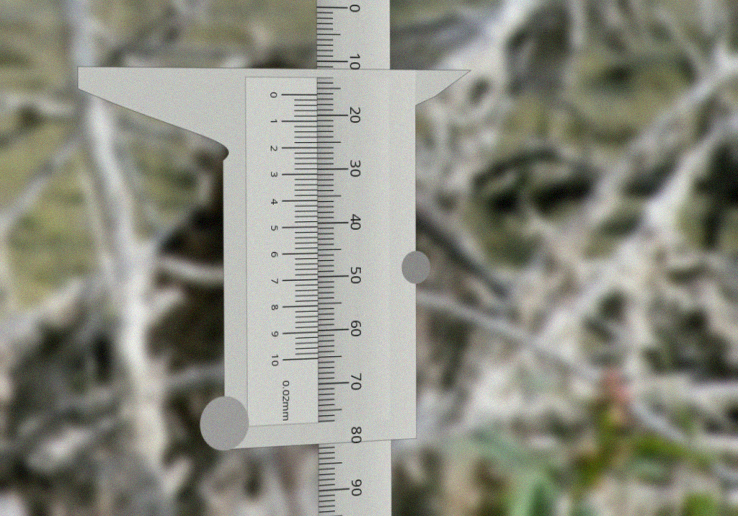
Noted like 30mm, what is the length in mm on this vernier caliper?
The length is 16.2mm
